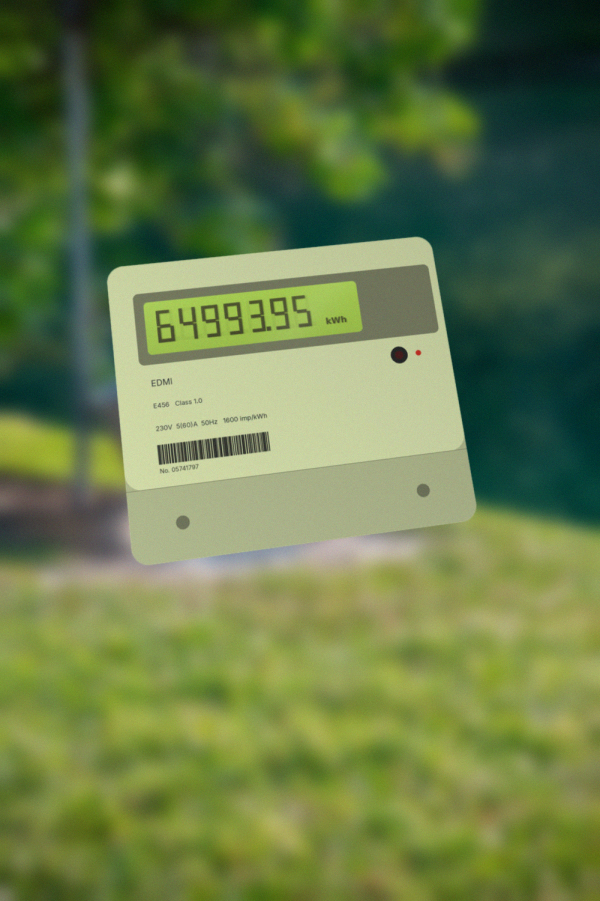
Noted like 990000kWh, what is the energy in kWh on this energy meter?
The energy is 64993.95kWh
